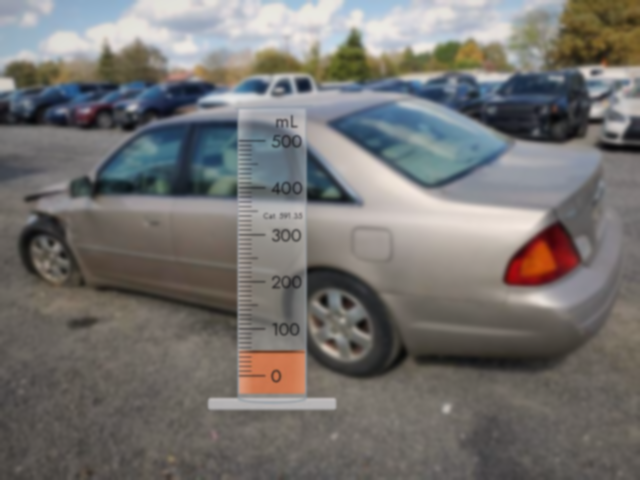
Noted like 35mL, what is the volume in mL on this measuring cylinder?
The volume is 50mL
